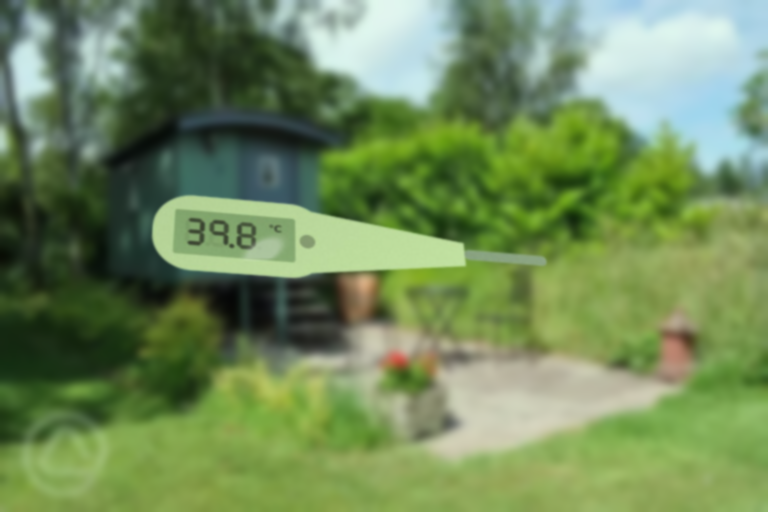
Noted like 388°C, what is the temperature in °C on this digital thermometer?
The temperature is 39.8°C
